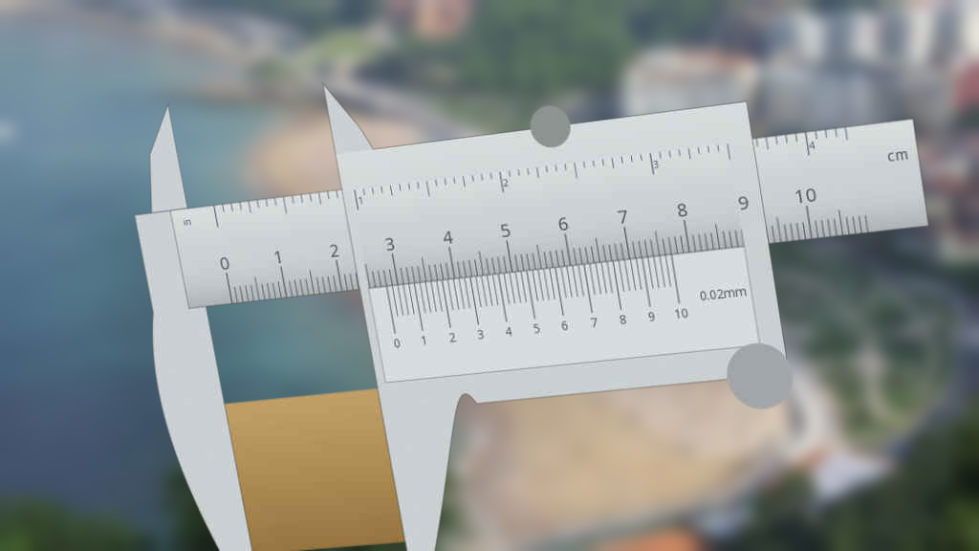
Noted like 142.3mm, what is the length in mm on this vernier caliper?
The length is 28.0mm
